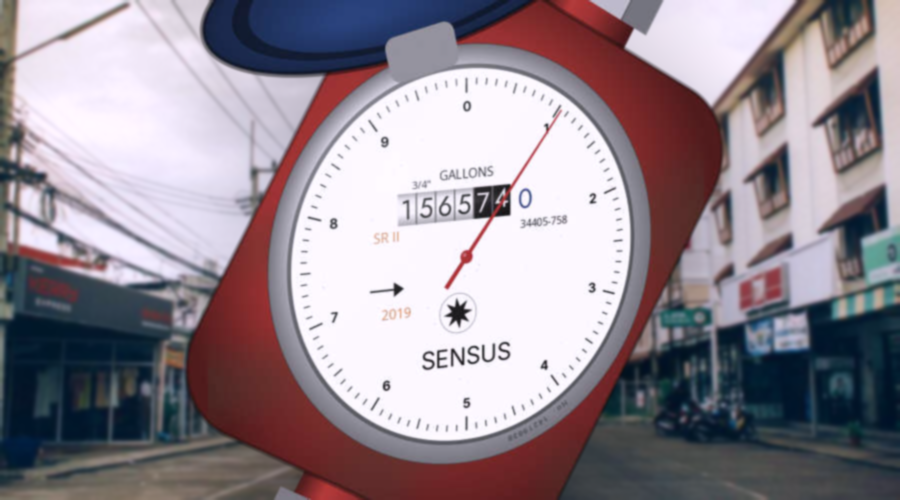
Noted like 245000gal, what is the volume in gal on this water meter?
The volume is 1565741.0gal
